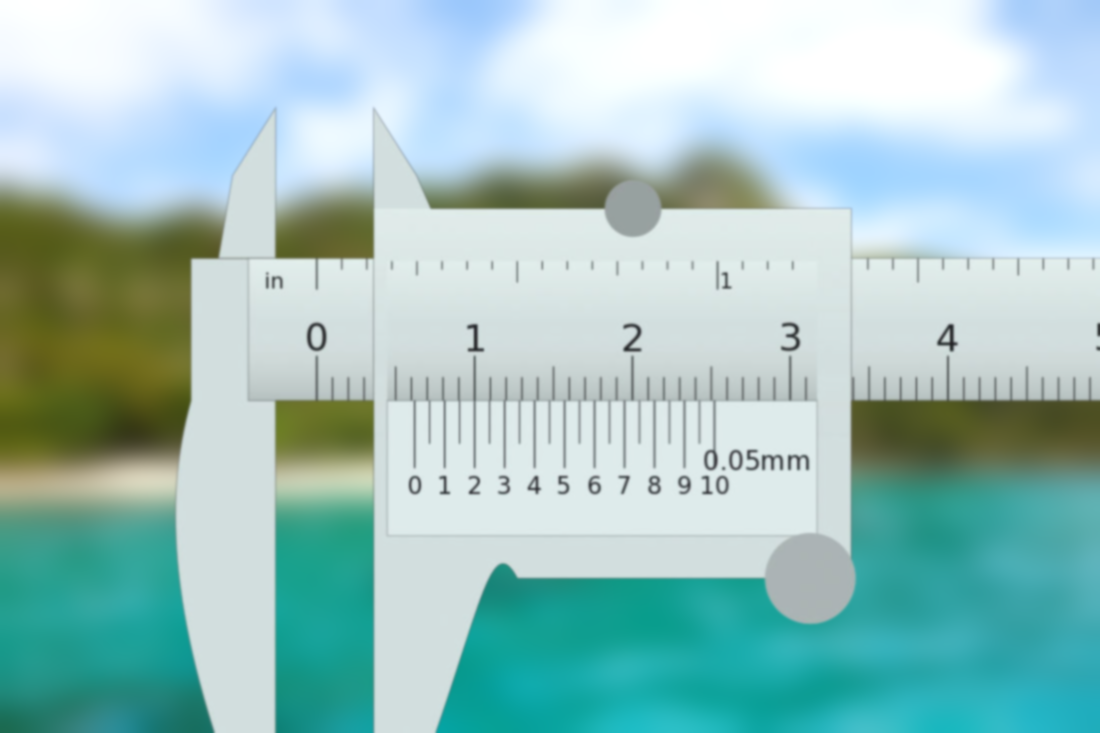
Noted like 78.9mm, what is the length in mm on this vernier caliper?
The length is 6.2mm
